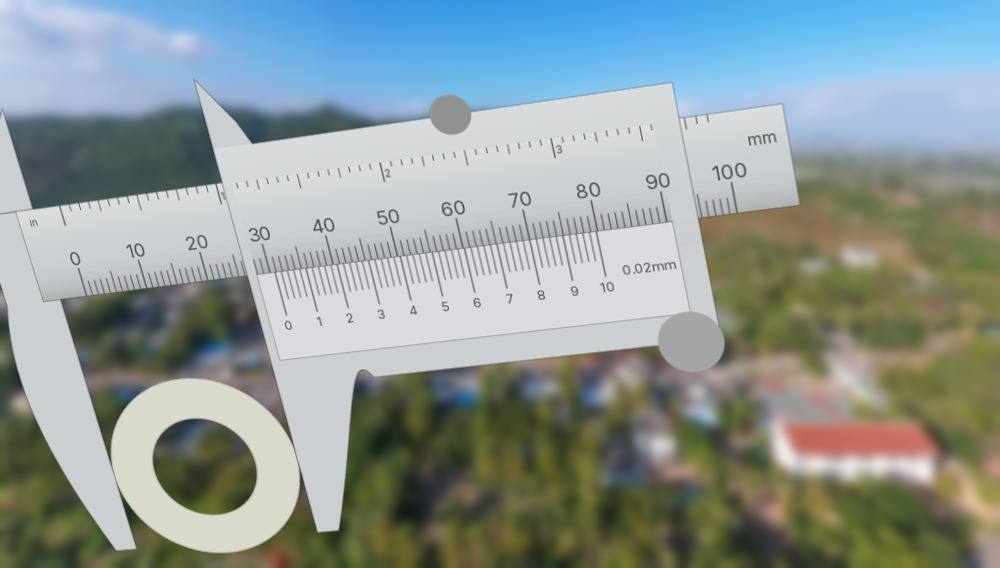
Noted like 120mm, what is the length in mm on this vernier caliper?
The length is 30.8mm
